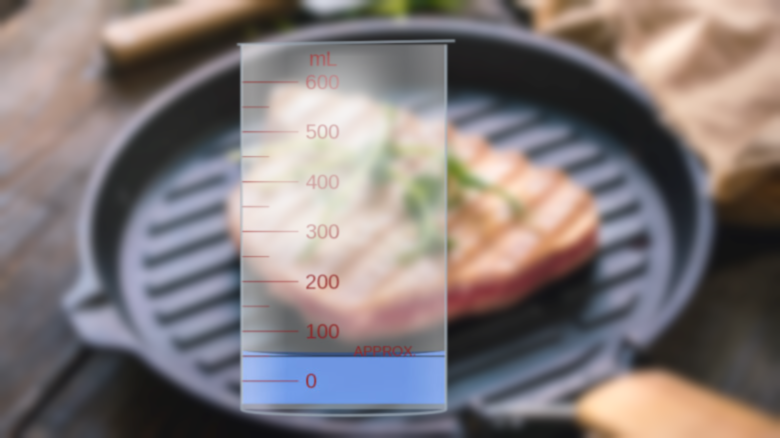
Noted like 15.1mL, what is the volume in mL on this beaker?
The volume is 50mL
